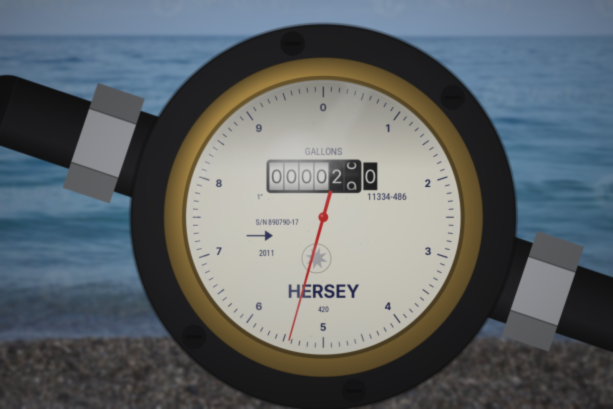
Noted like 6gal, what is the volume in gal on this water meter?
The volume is 285.4gal
